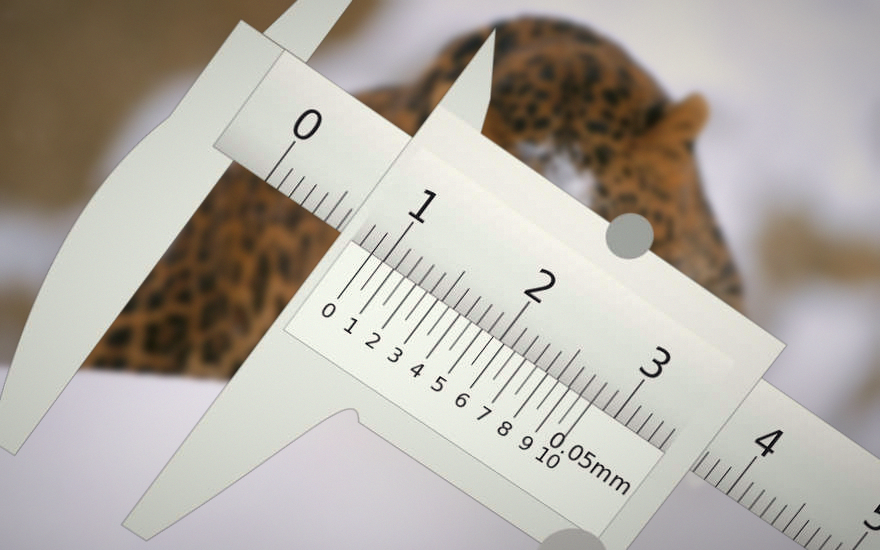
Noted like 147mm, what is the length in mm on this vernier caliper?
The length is 9.0mm
